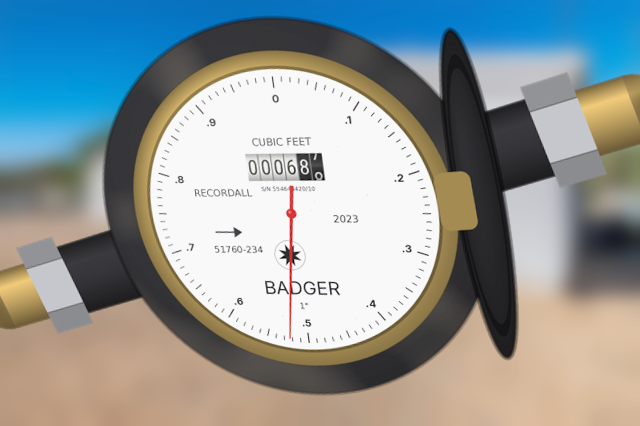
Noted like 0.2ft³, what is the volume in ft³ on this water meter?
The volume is 687.52ft³
